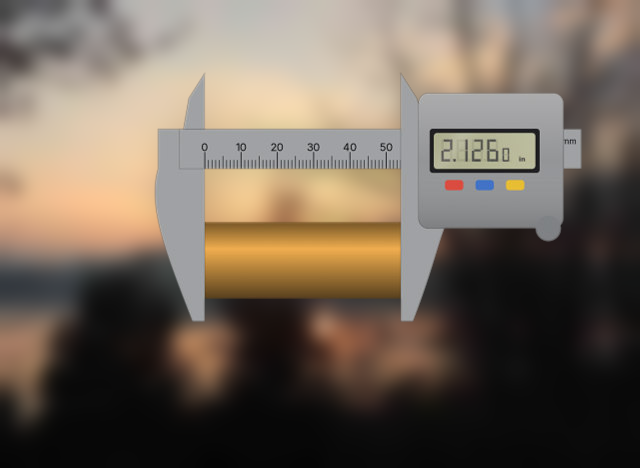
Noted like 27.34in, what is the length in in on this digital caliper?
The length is 2.1260in
